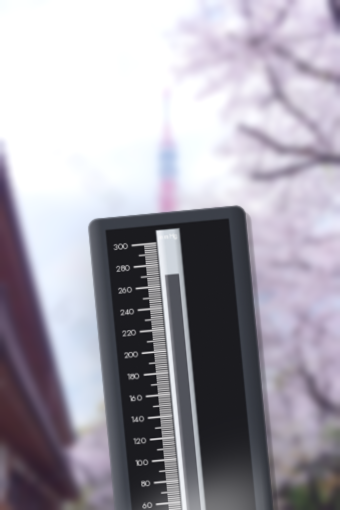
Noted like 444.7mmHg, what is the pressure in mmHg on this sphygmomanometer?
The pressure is 270mmHg
